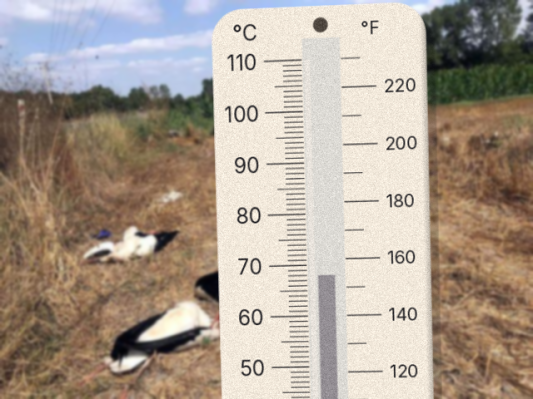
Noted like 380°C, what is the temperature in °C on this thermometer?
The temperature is 68°C
